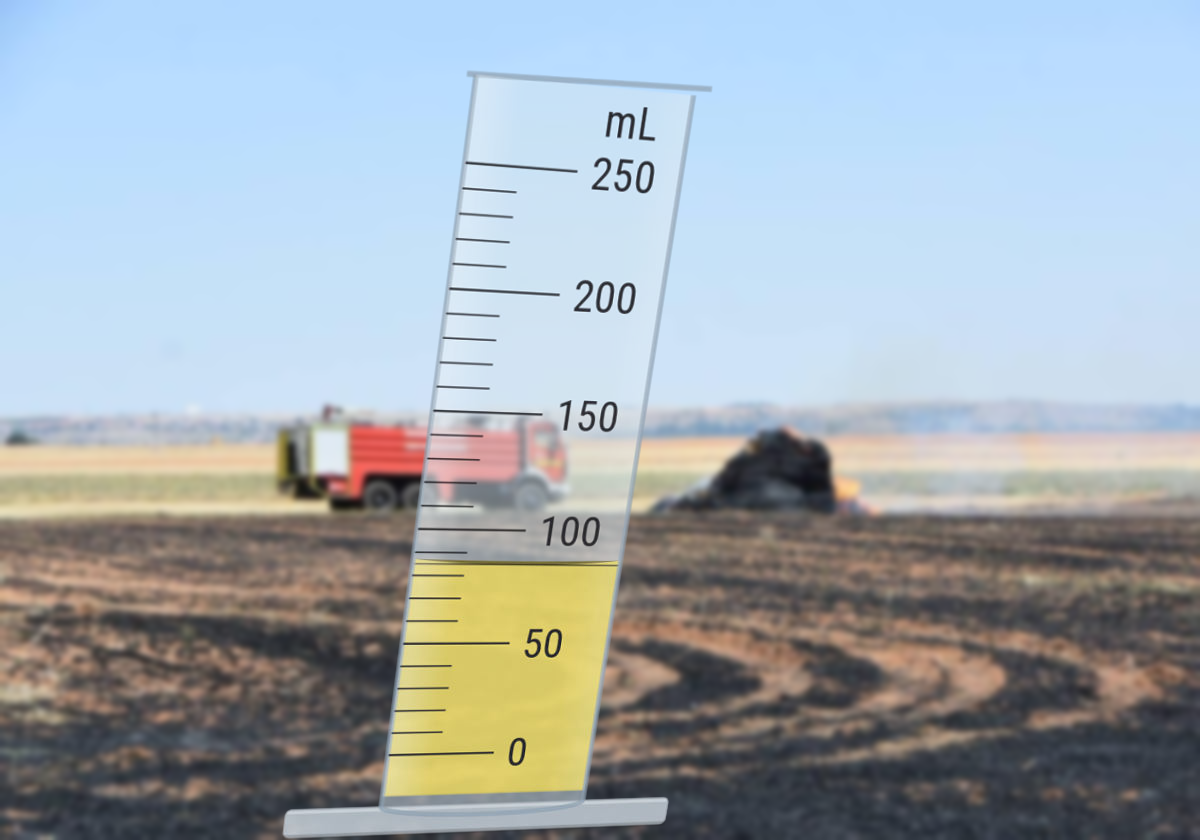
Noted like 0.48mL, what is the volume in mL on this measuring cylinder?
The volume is 85mL
